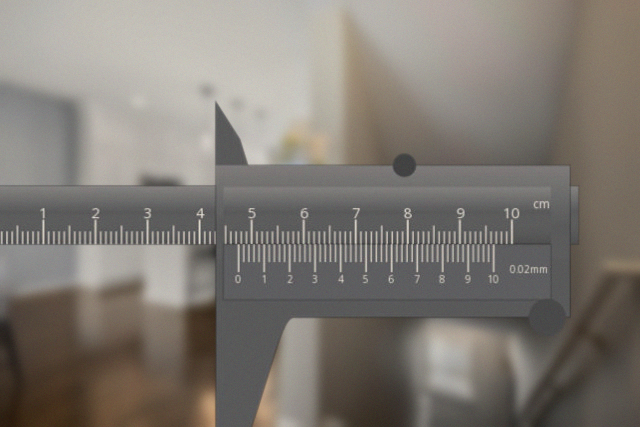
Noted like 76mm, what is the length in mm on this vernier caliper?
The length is 47.5mm
